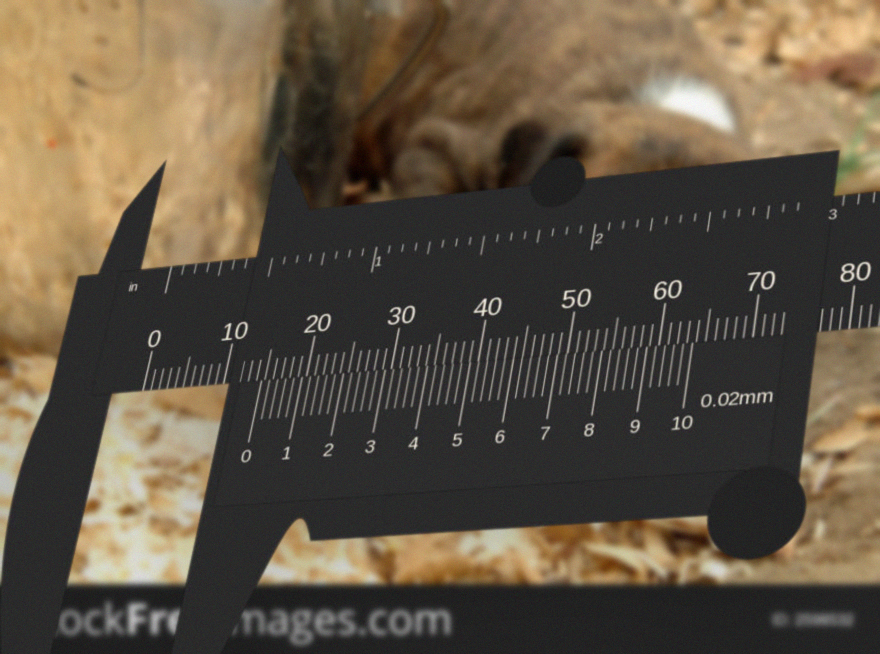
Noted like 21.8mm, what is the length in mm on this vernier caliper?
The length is 14.6mm
